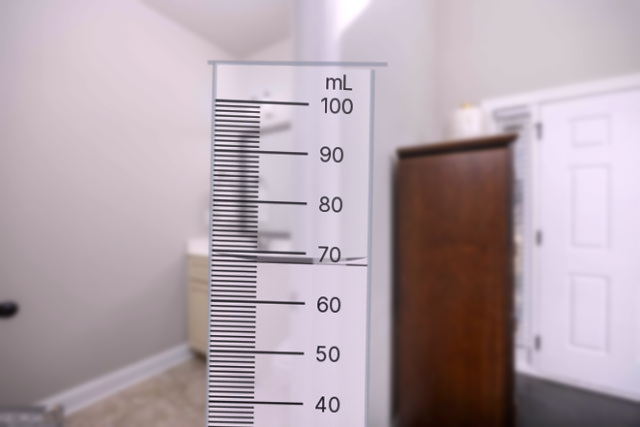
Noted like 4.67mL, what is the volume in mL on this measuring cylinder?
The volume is 68mL
